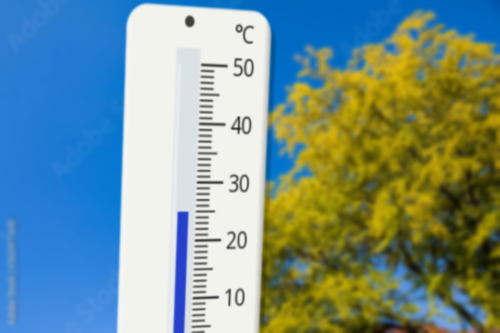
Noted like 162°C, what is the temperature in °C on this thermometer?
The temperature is 25°C
